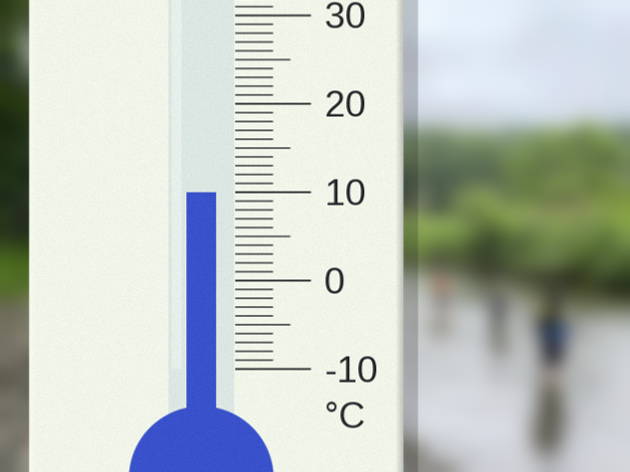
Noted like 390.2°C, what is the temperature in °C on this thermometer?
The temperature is 10°C
